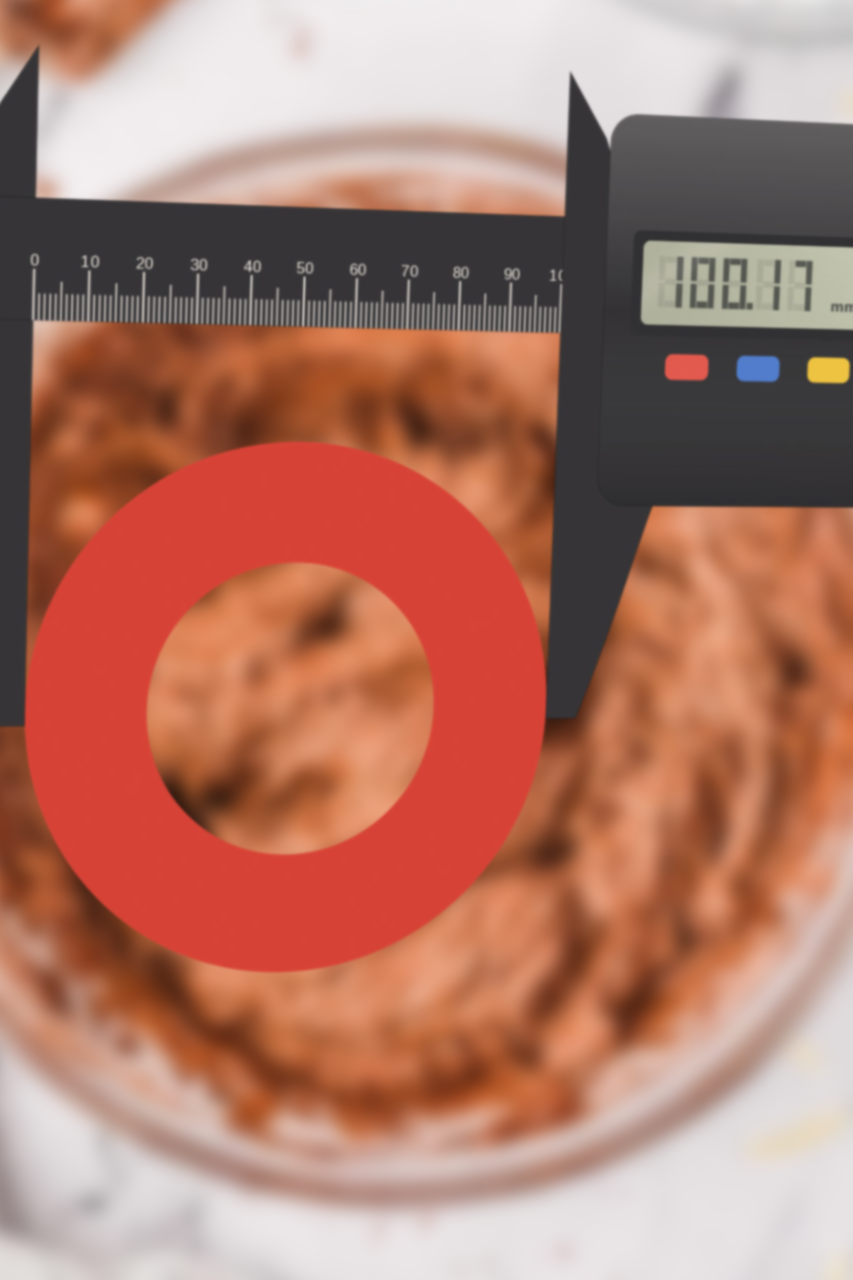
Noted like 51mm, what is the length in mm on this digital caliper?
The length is 100.17mm
